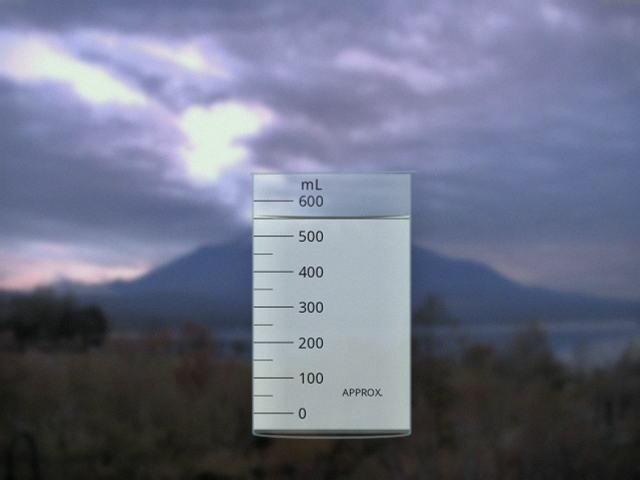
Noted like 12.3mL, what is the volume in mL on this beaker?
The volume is 550mL
